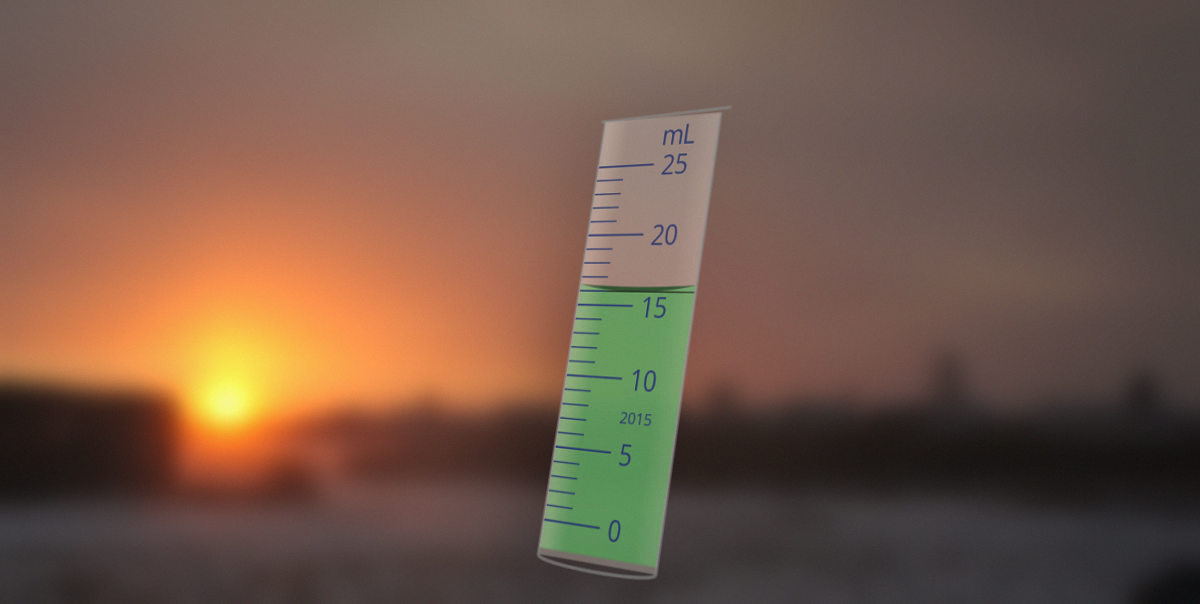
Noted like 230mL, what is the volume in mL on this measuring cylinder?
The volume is 16mL
